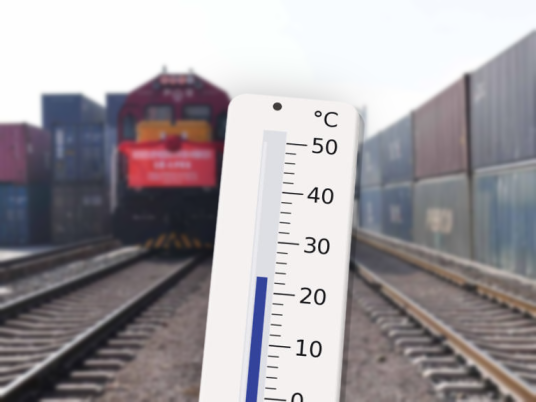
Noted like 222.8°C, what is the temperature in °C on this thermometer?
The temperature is 23°C
